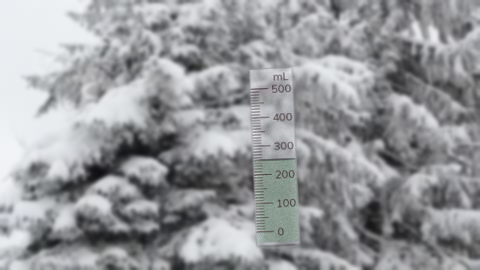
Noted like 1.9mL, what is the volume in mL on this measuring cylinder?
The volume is 250mL
